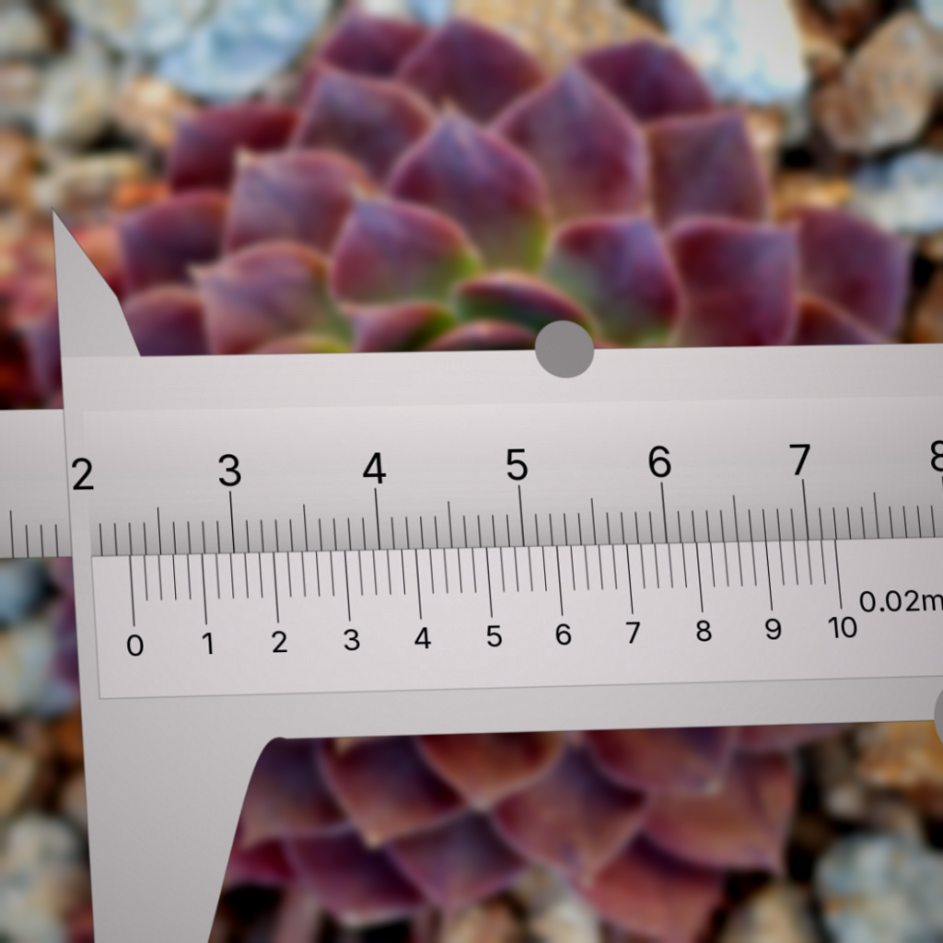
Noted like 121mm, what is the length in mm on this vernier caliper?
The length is 22.9mm
